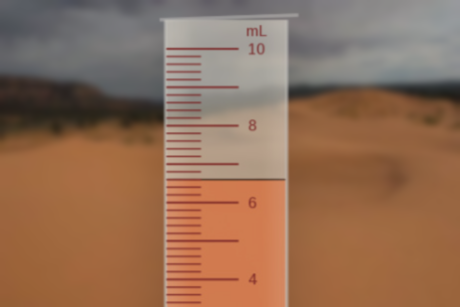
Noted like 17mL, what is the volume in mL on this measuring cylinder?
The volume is 6.6mL
